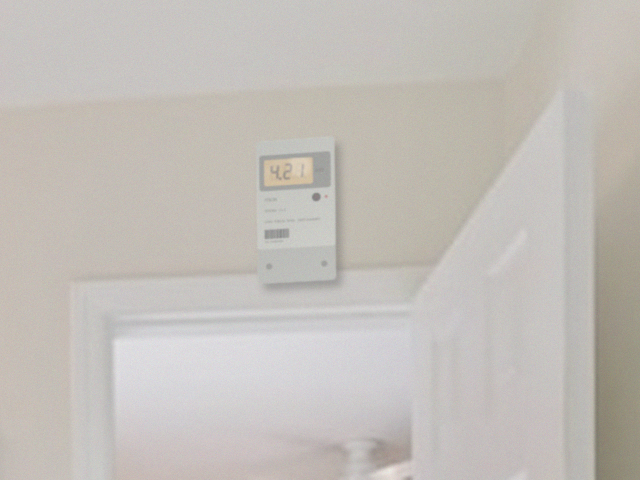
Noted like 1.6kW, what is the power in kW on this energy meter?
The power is 4.21kW
